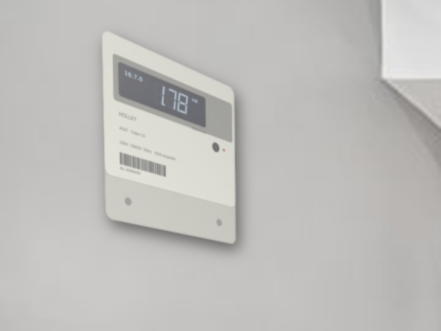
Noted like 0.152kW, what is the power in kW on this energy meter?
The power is 1.78kW
